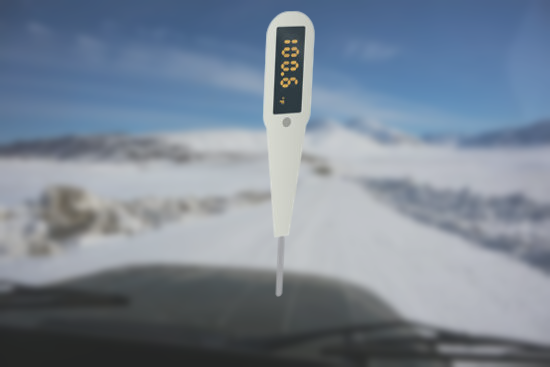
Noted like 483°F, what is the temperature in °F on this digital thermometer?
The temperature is 100.6°F
